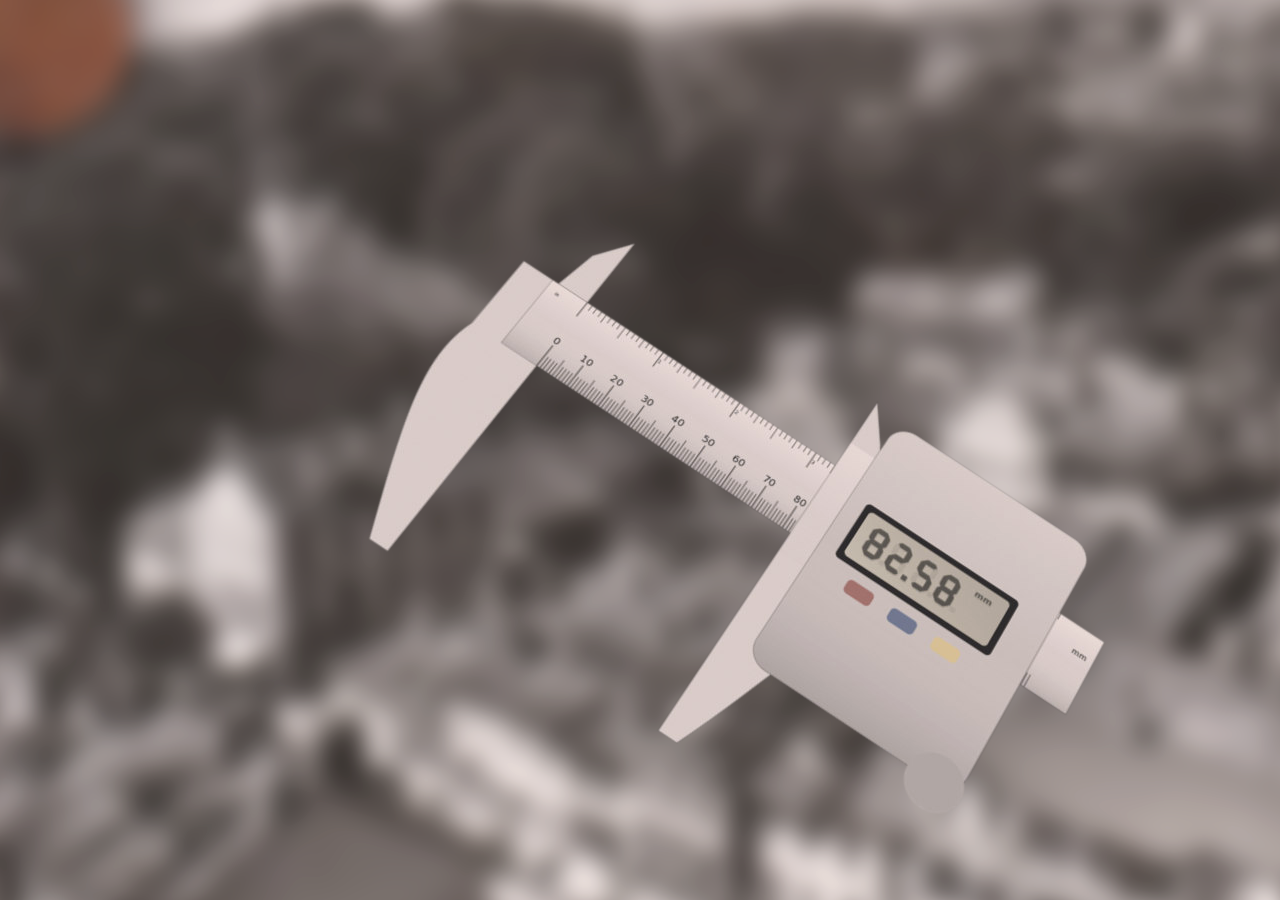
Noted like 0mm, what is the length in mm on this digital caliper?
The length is 82.58mm
